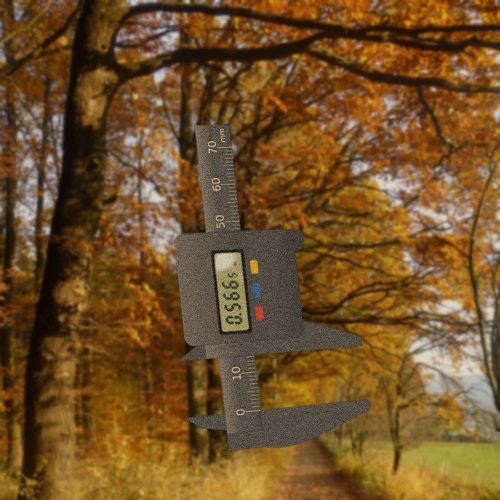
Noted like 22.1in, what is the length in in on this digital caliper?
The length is 0.5665in
